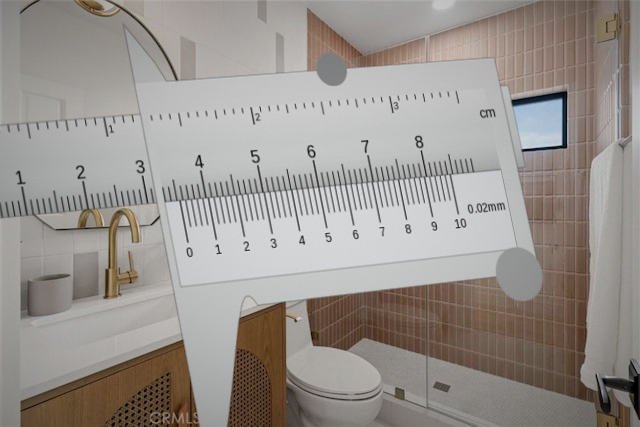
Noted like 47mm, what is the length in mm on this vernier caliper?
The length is 35.5mm
